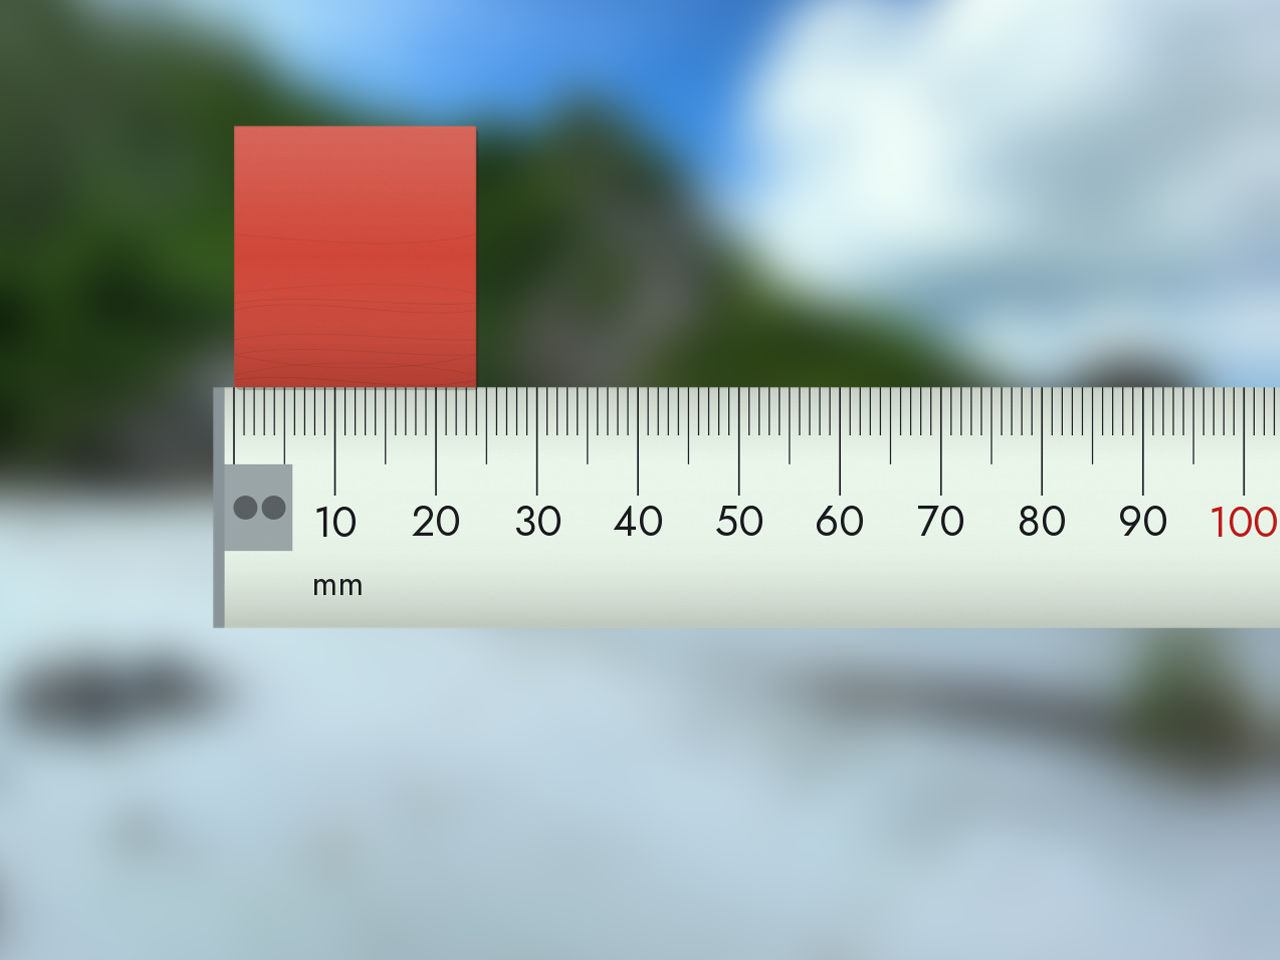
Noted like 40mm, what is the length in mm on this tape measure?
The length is 24mm
